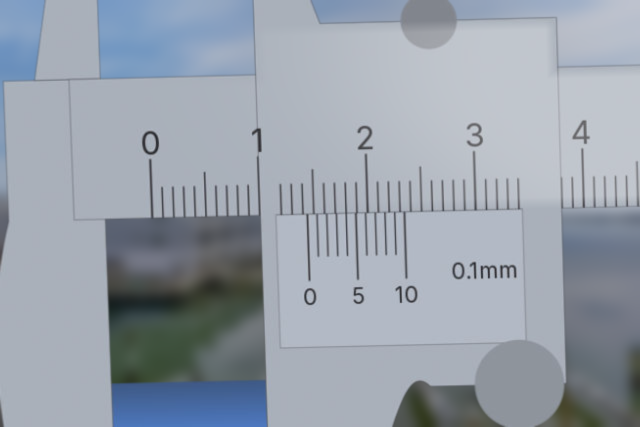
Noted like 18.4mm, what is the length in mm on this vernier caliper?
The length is 14.4mm
